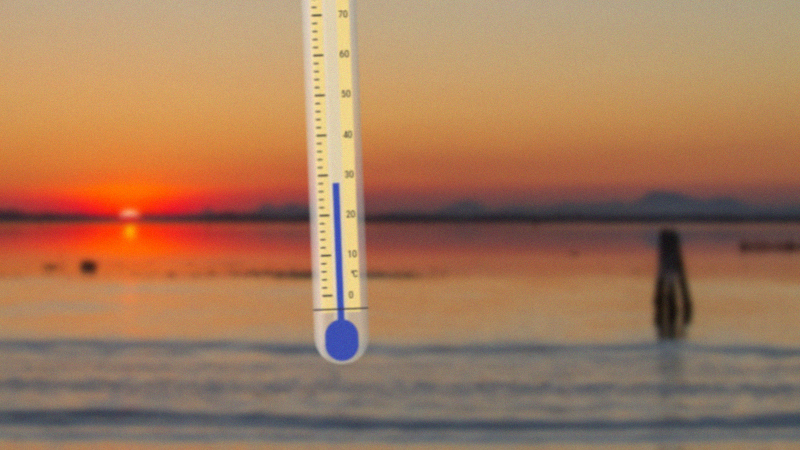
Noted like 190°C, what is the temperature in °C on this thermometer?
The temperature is 28°C
